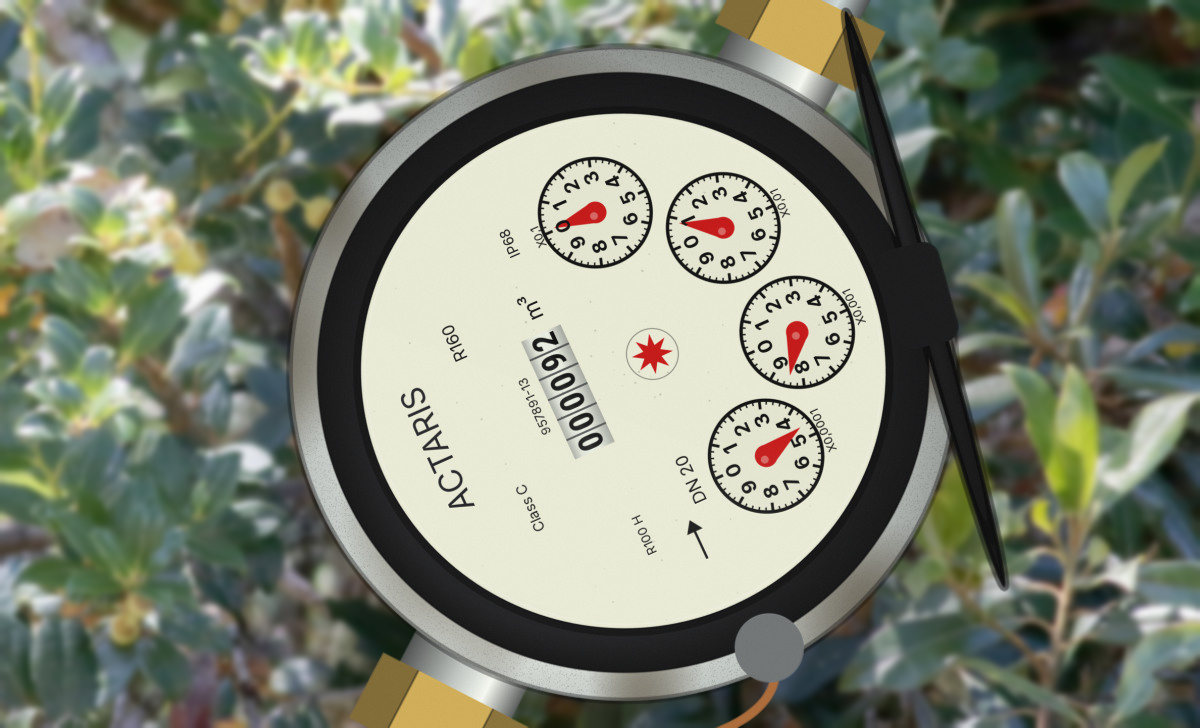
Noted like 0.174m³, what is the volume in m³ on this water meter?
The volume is 92.0084m³
